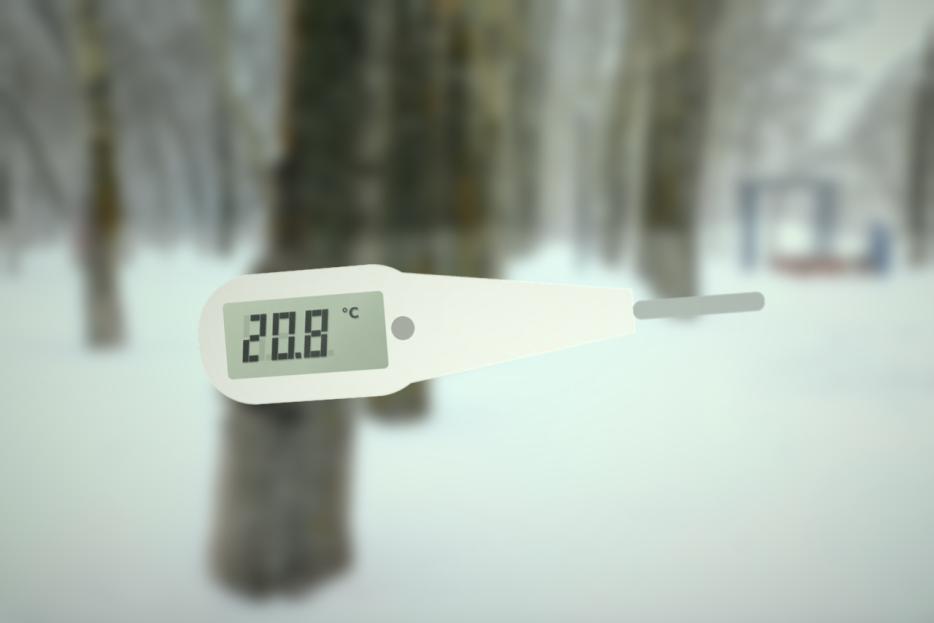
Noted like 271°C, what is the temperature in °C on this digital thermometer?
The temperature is 20.8°C
